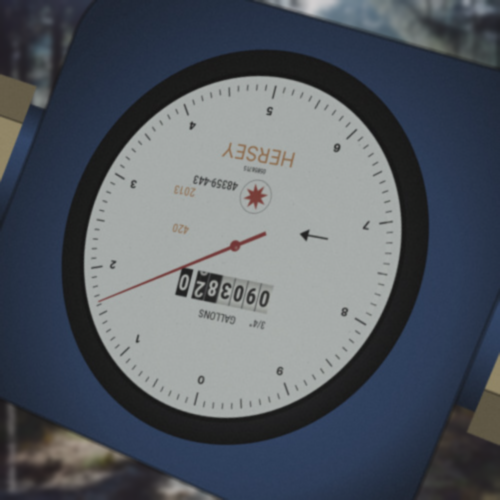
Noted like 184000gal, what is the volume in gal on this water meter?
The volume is 903821.6gal
